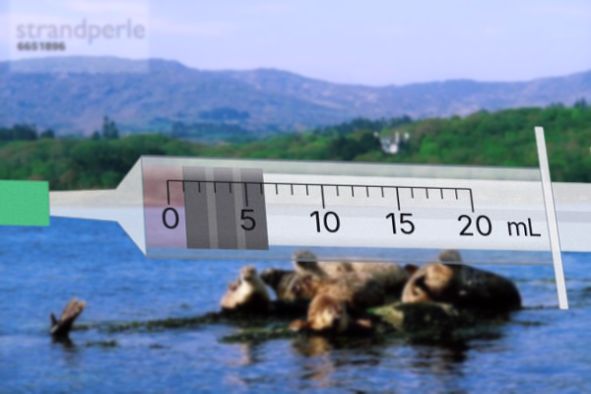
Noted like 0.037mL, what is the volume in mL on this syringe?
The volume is 1mL
